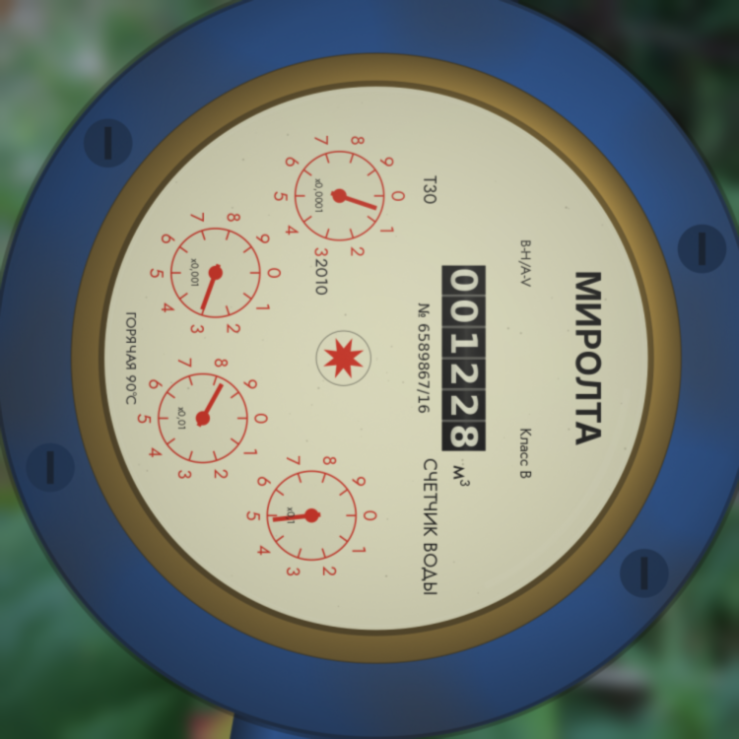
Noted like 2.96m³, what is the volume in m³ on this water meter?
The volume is 1228.4830m³
